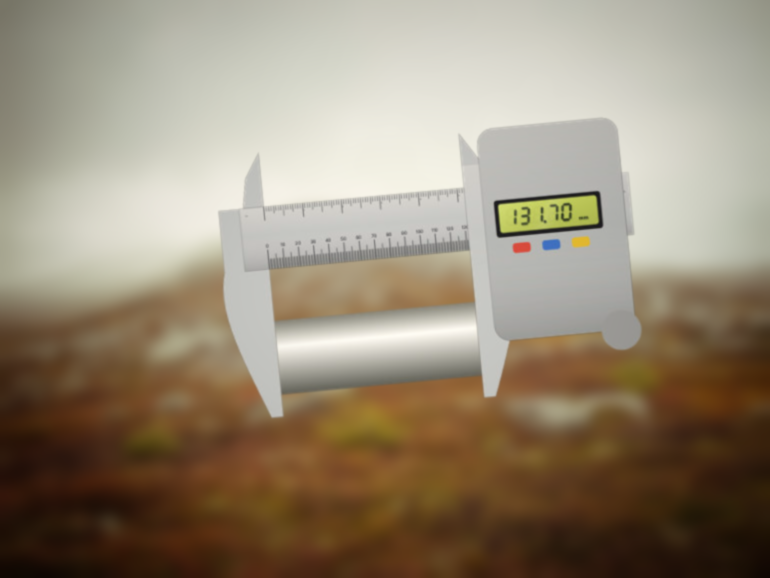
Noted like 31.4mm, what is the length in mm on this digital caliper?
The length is 131.70mm
